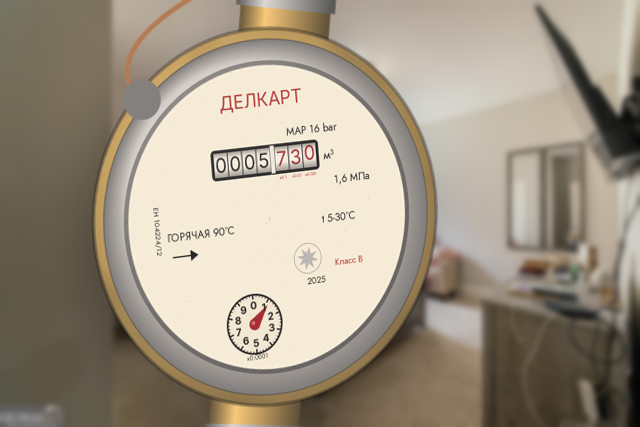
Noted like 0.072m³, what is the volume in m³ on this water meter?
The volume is 5.7301m³
